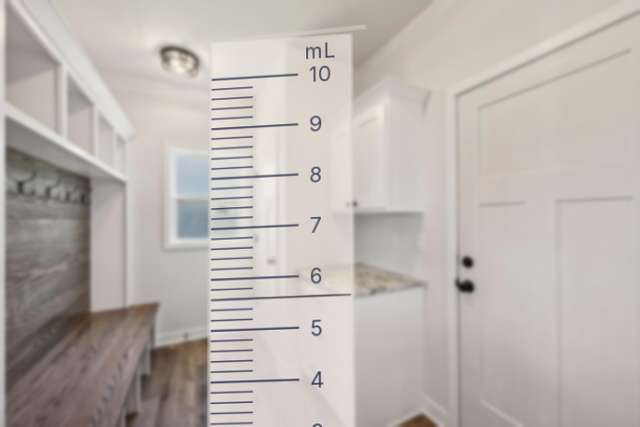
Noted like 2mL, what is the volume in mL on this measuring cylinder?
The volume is 5.6mL
